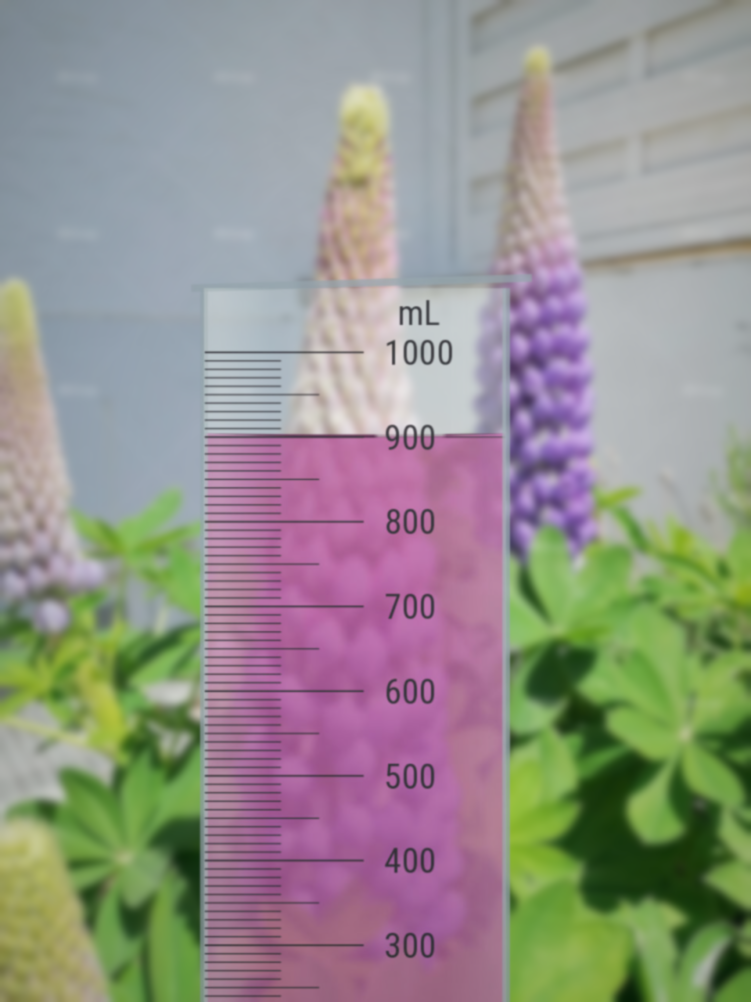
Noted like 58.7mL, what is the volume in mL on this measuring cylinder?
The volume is 900mL
